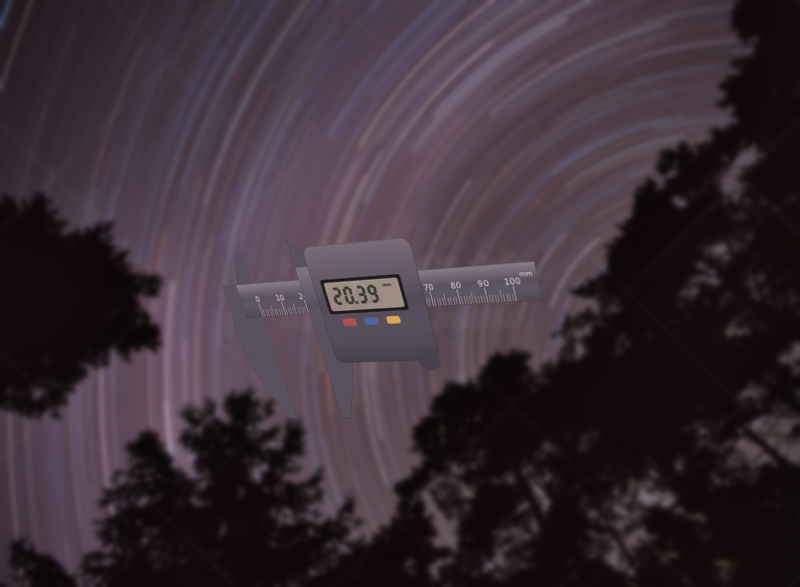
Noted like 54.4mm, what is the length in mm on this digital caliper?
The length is 20.39mm
